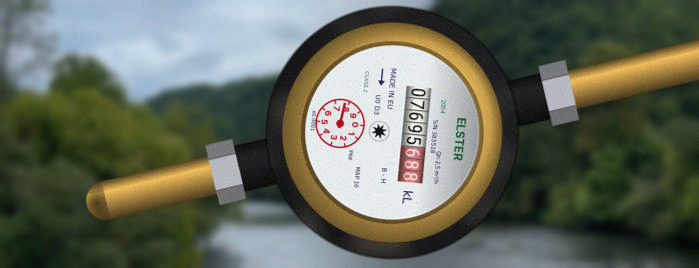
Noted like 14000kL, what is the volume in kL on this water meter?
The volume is 7695.6887kL
